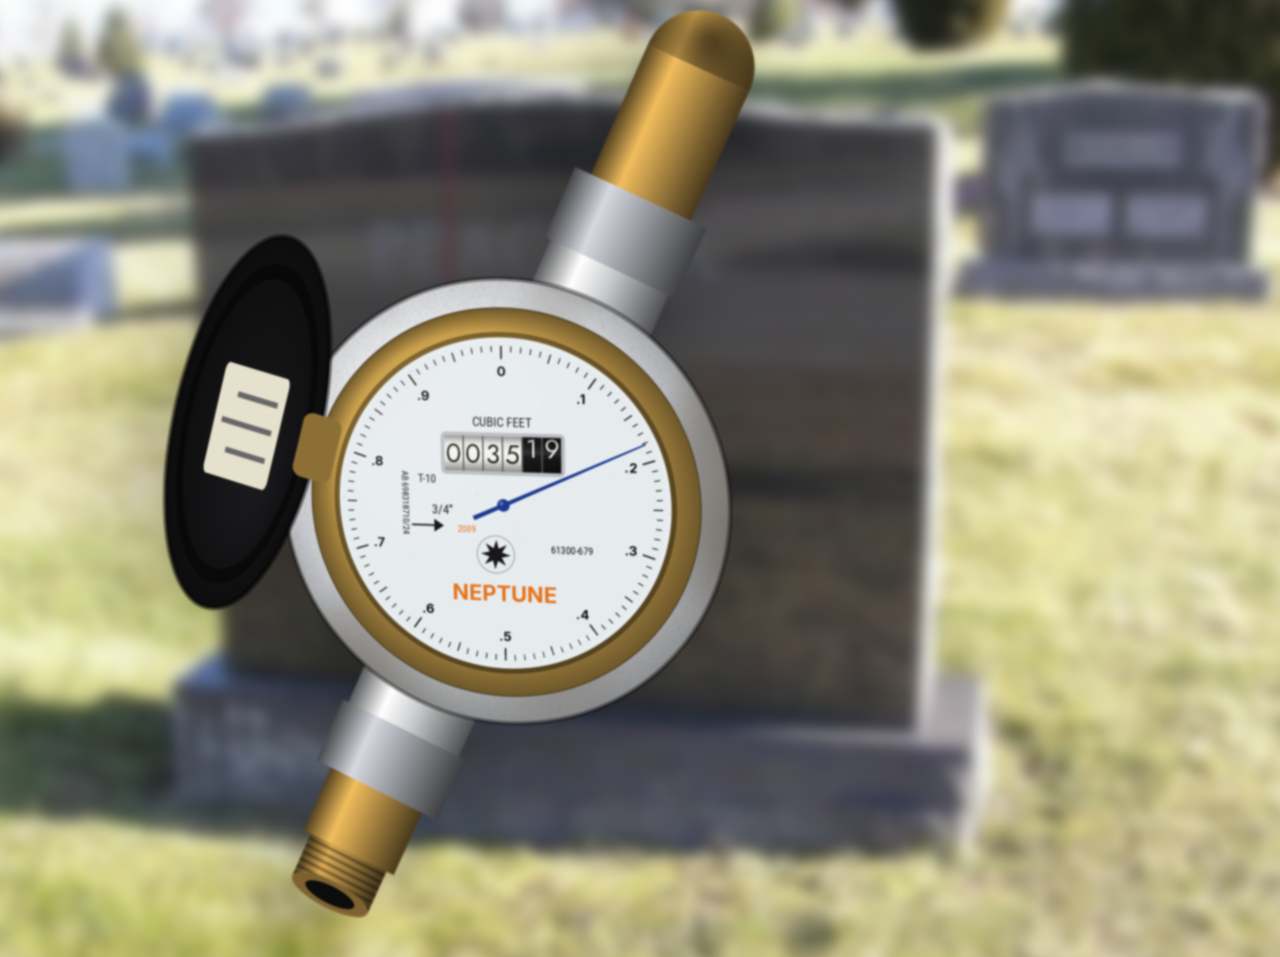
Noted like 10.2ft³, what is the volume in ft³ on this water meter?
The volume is 3519.18ft³
